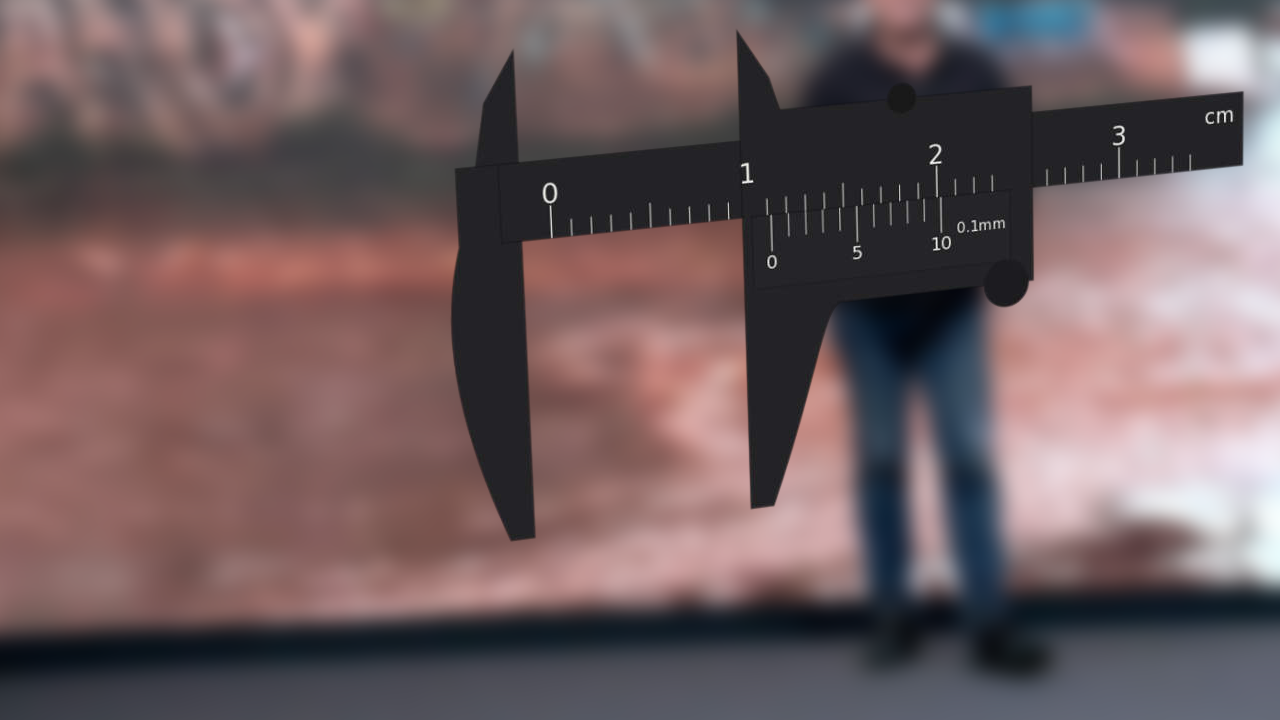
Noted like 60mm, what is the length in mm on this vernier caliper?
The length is 11.2mm
